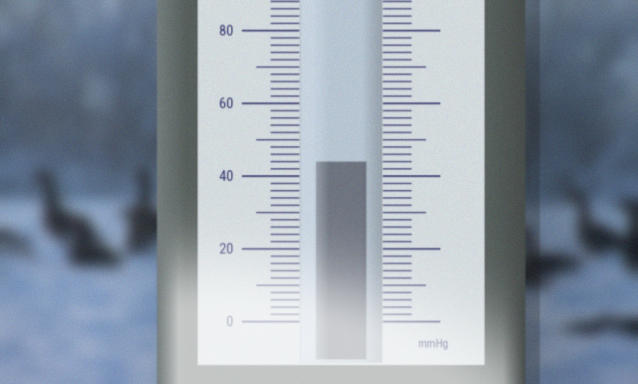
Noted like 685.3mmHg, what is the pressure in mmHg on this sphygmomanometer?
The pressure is 44mmHg
